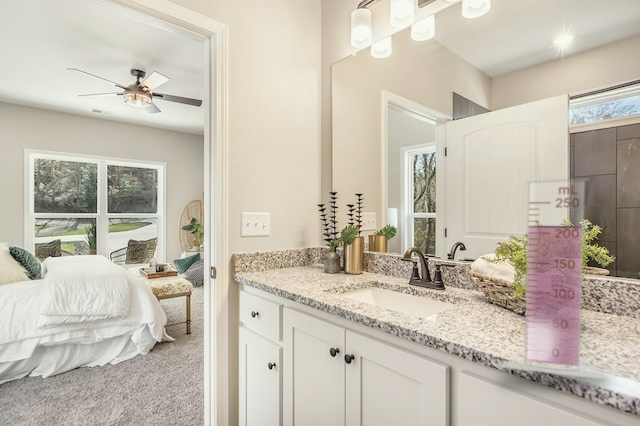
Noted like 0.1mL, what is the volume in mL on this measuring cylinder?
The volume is 210mL
